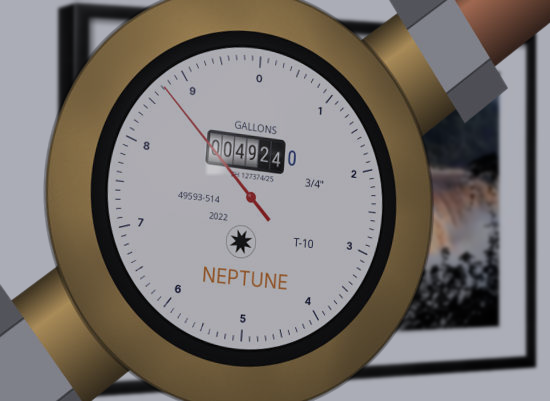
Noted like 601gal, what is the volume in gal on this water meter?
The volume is 49238.7gal
